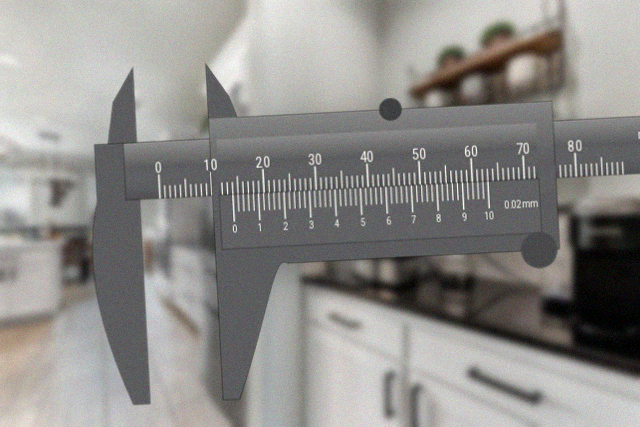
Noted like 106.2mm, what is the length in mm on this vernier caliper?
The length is 14.0mm
